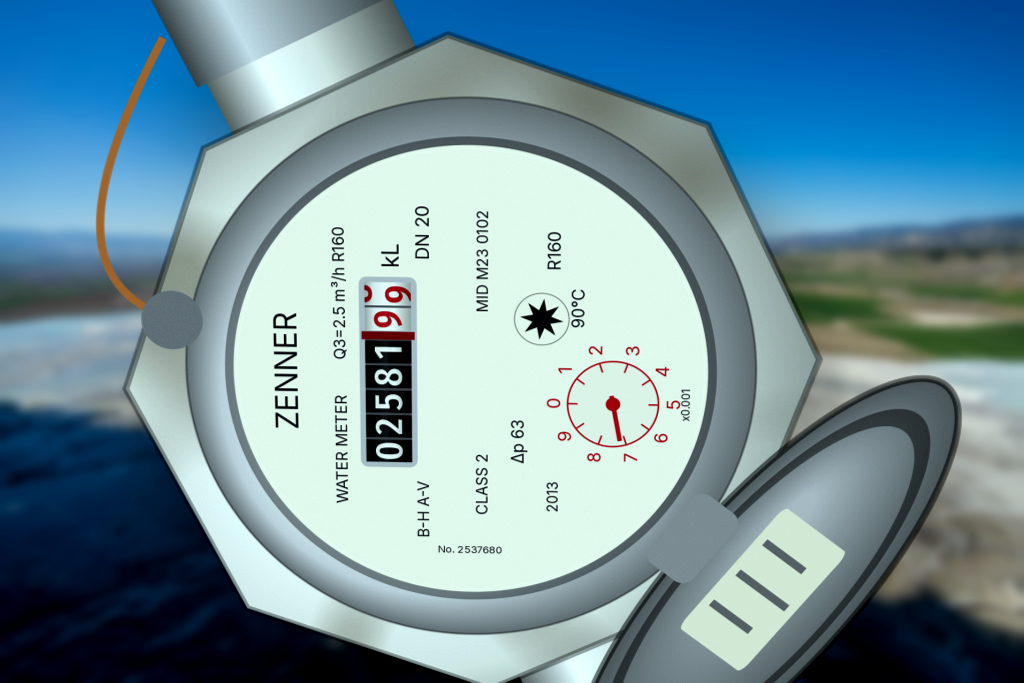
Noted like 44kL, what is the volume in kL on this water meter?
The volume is 2581.987kL
